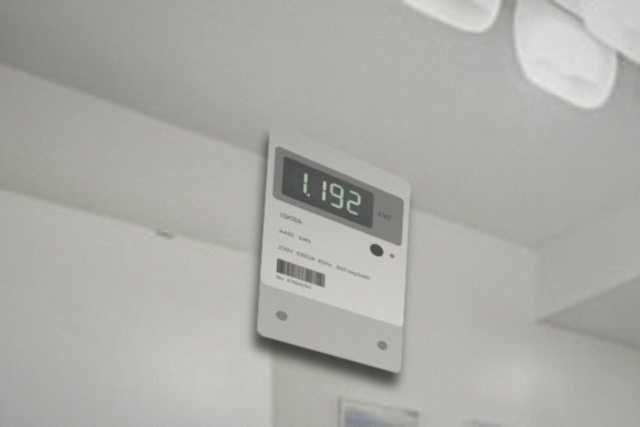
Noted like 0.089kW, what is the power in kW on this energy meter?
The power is 1.192kW
